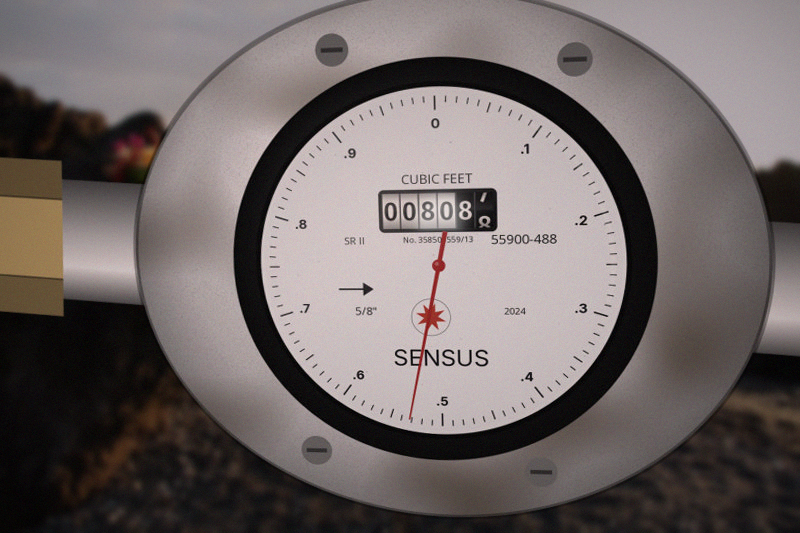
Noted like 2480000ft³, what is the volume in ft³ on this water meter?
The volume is 8087.53ft³
